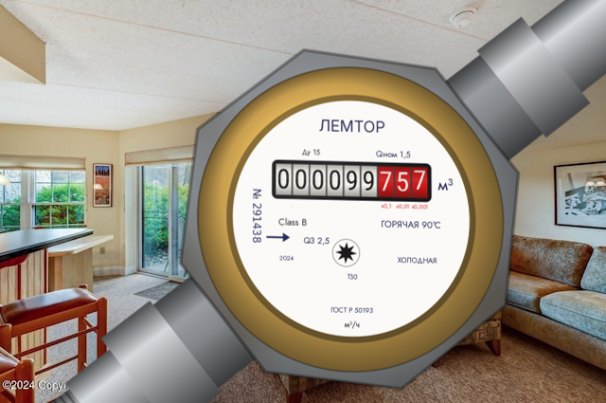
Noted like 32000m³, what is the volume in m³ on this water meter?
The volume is 99.757m³
